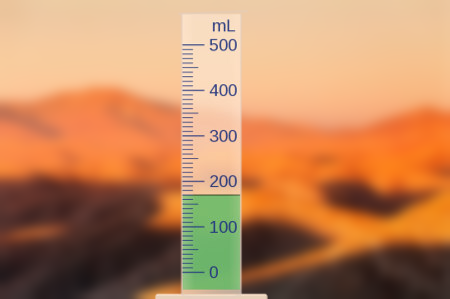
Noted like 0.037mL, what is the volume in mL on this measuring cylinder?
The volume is 170mL
